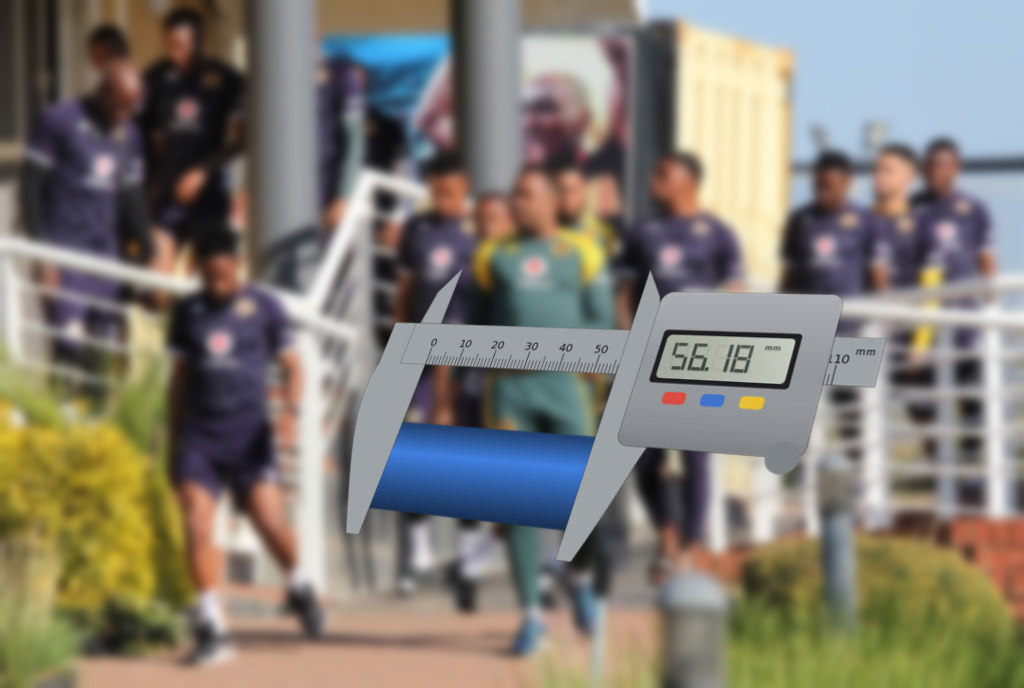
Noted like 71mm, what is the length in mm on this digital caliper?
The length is 56.18mm
